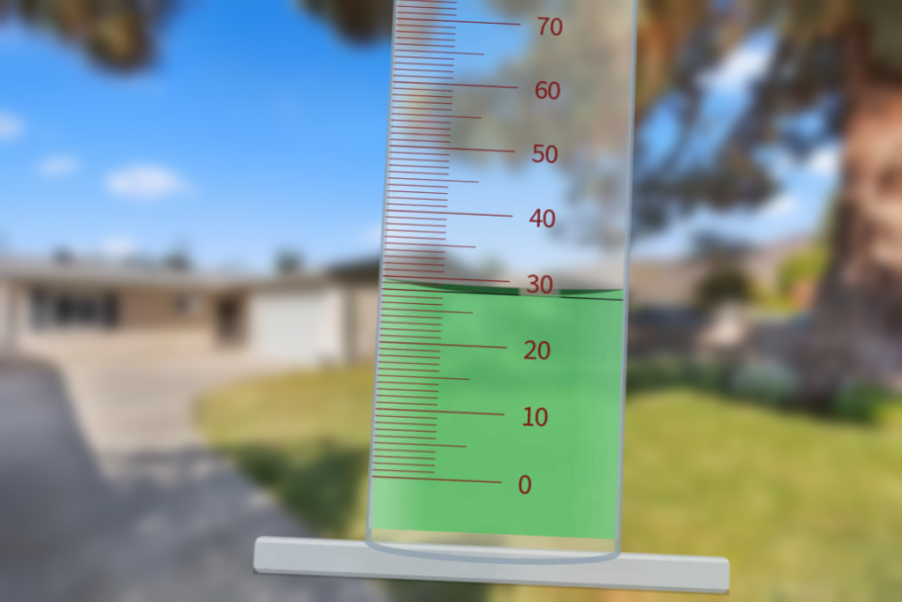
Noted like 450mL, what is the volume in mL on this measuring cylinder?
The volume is 28mL
